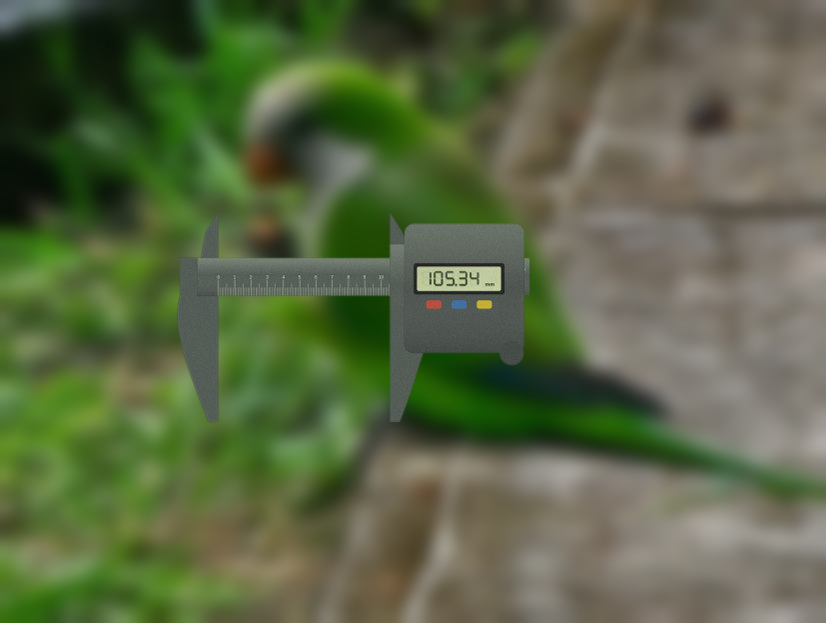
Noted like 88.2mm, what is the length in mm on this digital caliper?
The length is 105.34mm
